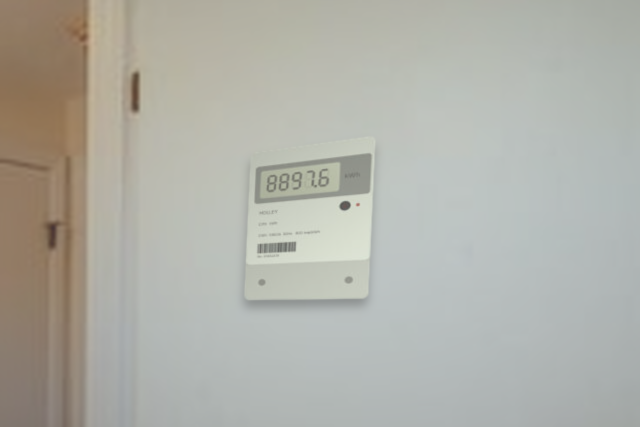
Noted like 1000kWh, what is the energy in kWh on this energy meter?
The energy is 8897.6kWh
